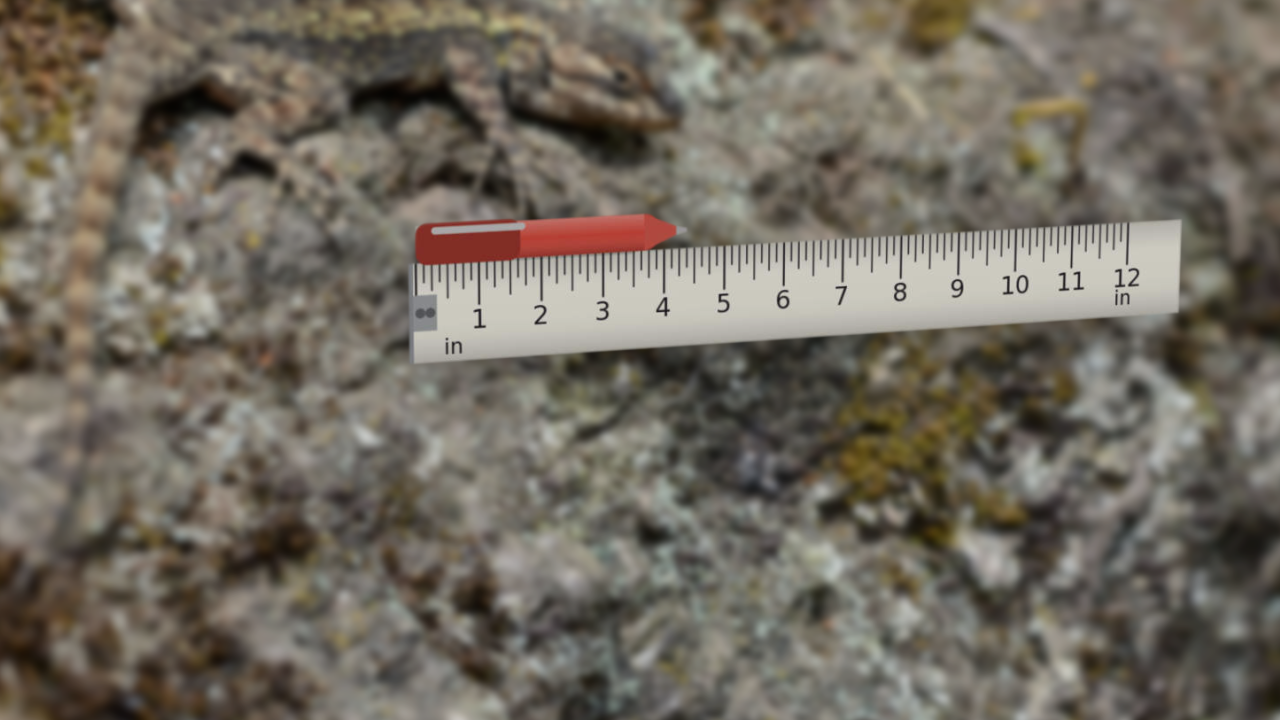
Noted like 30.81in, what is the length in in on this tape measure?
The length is 4.375in
